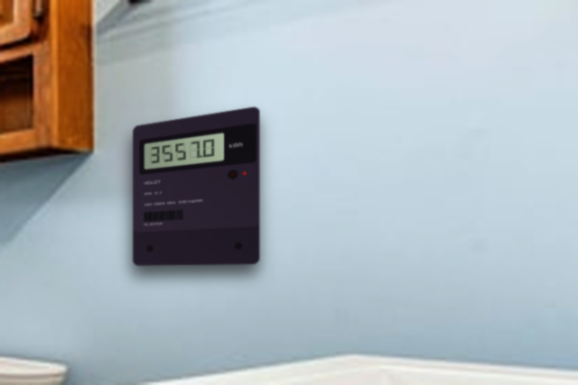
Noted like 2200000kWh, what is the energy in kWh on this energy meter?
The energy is 3557.0kWh
